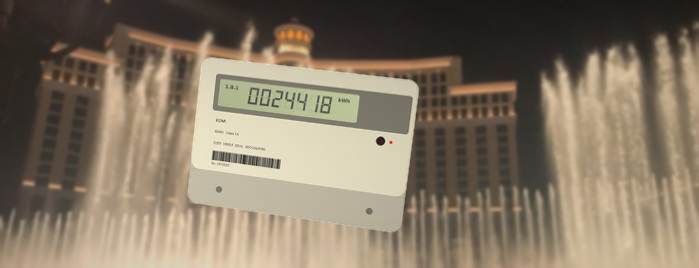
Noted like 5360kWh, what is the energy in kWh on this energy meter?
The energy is 24418kWh
